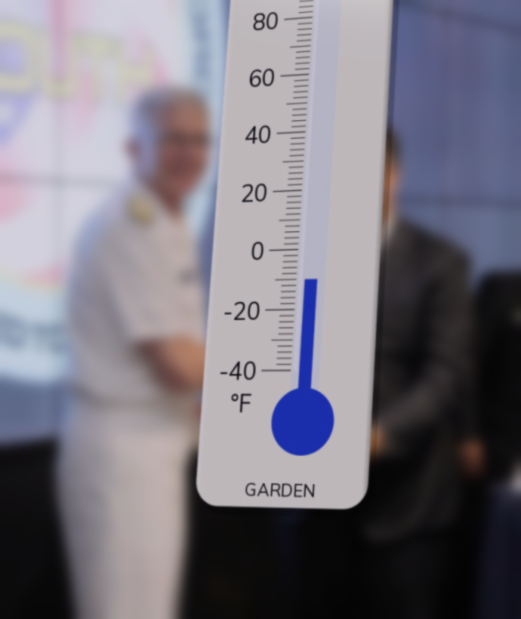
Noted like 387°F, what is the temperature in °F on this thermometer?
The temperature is -10°F
